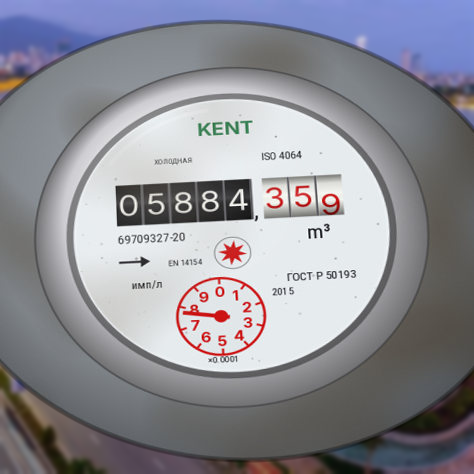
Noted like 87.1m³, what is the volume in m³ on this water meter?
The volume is 5884.3587m³
